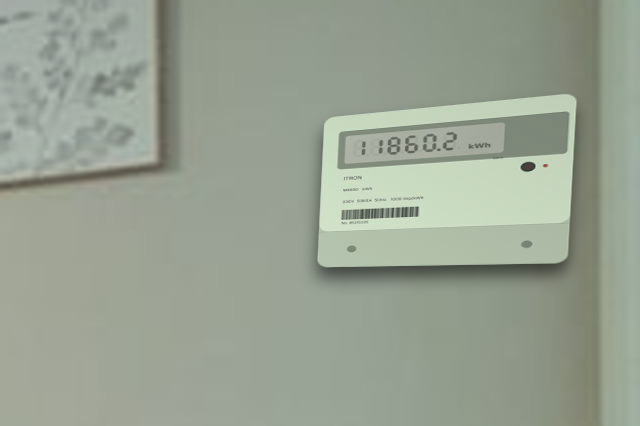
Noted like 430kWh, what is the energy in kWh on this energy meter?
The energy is 11860.2kWh
